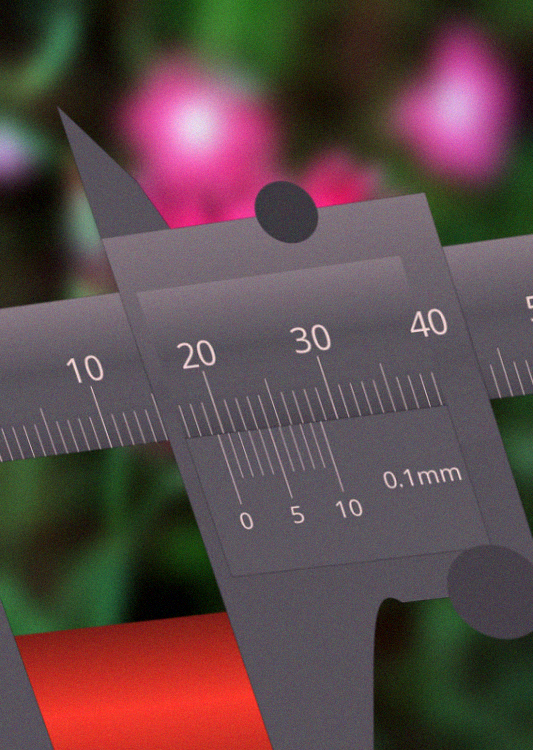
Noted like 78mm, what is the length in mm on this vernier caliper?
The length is 19.5mm
